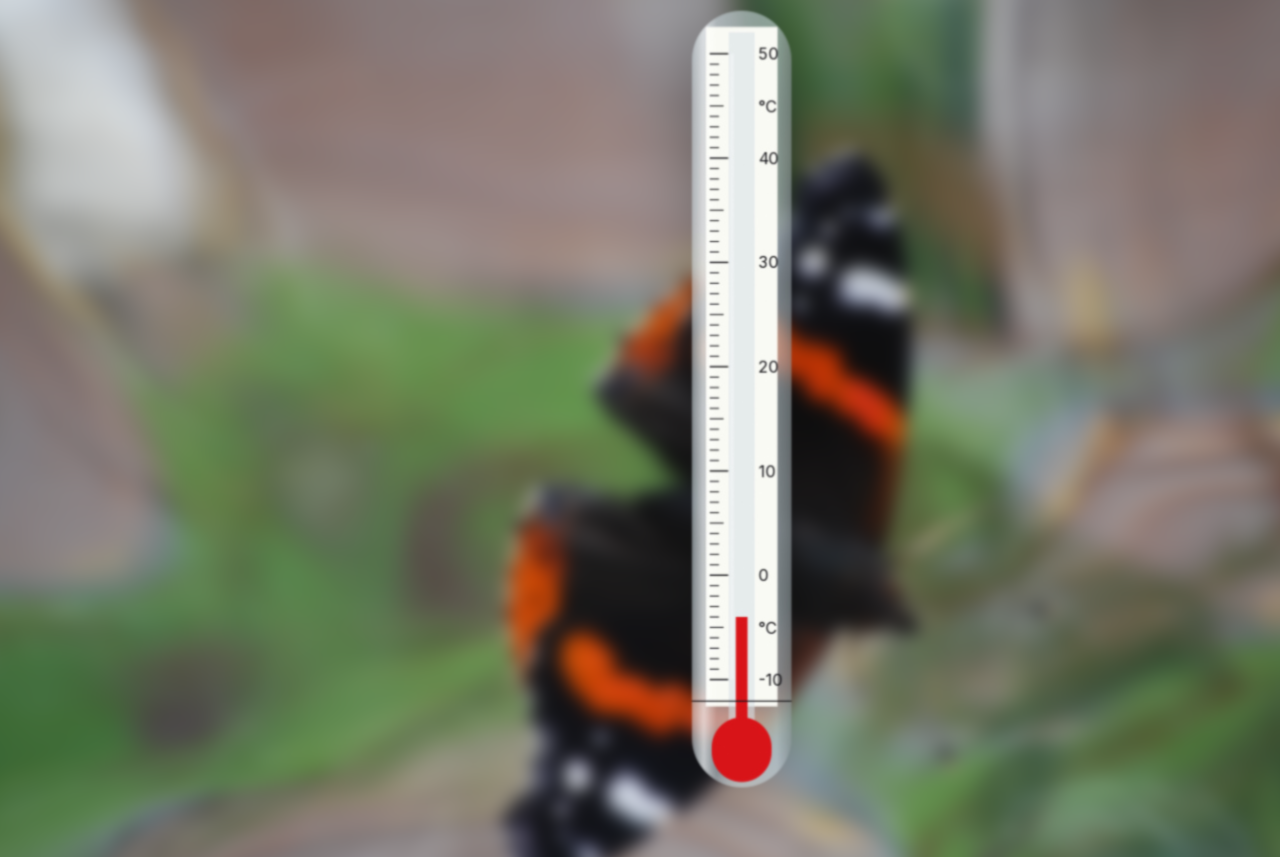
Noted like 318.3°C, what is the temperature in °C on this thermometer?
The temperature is -4°C
